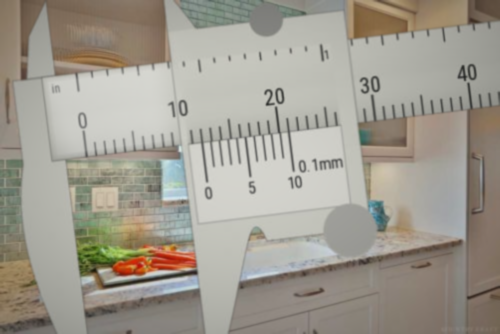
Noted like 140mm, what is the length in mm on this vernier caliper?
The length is 12.0mm
